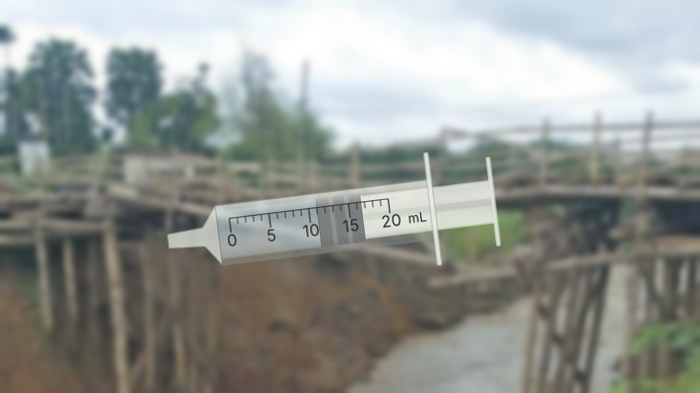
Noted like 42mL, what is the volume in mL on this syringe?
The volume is 11mL
